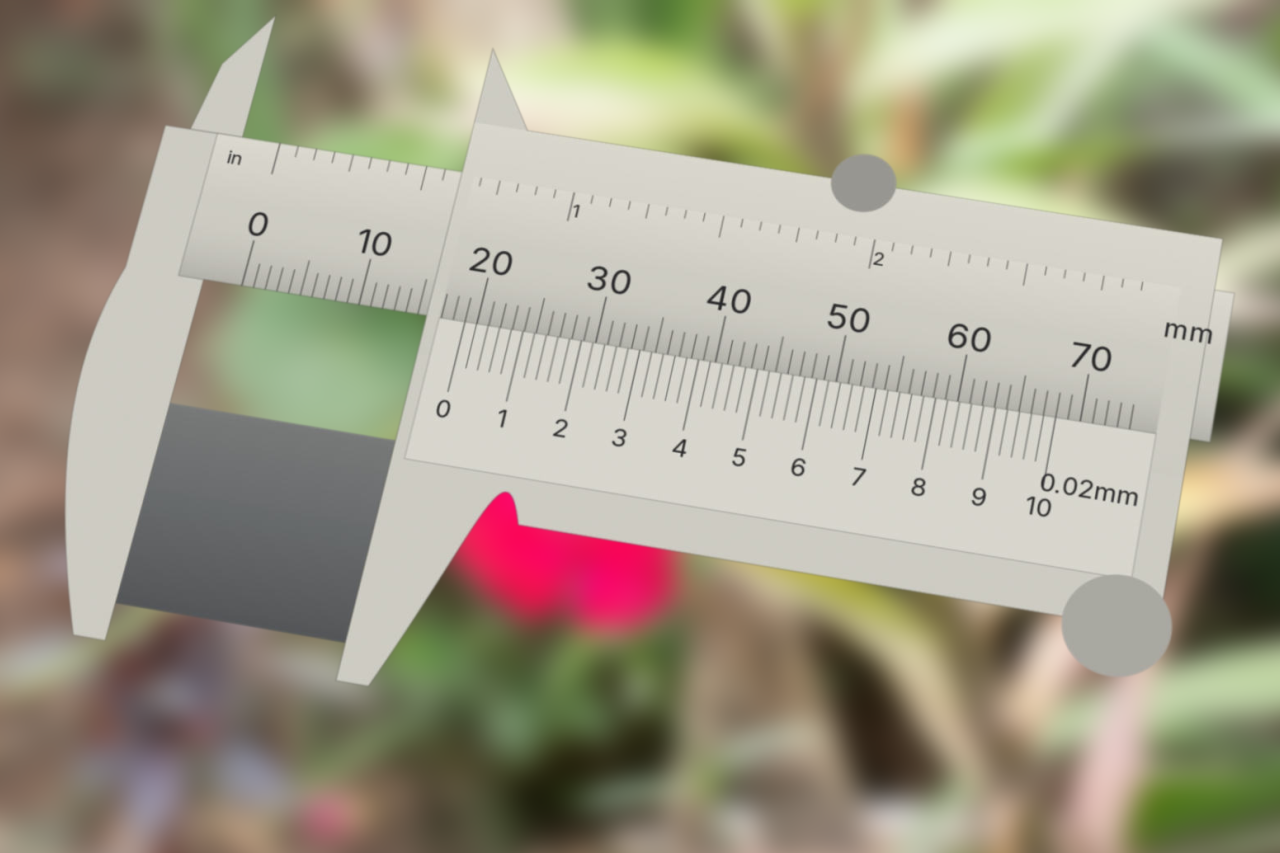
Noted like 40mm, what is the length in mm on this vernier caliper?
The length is 19.0mm
